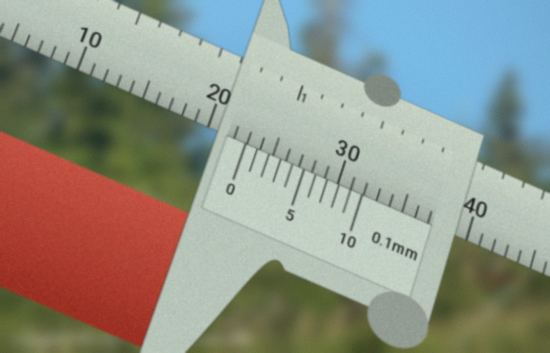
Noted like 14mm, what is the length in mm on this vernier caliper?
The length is 22.9mm
